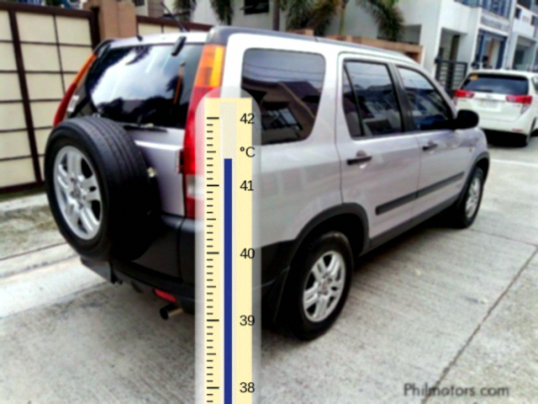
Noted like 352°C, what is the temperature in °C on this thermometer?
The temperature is 41.4°C
